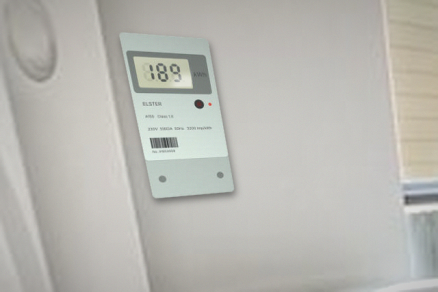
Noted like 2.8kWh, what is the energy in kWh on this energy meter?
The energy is 189kWh
